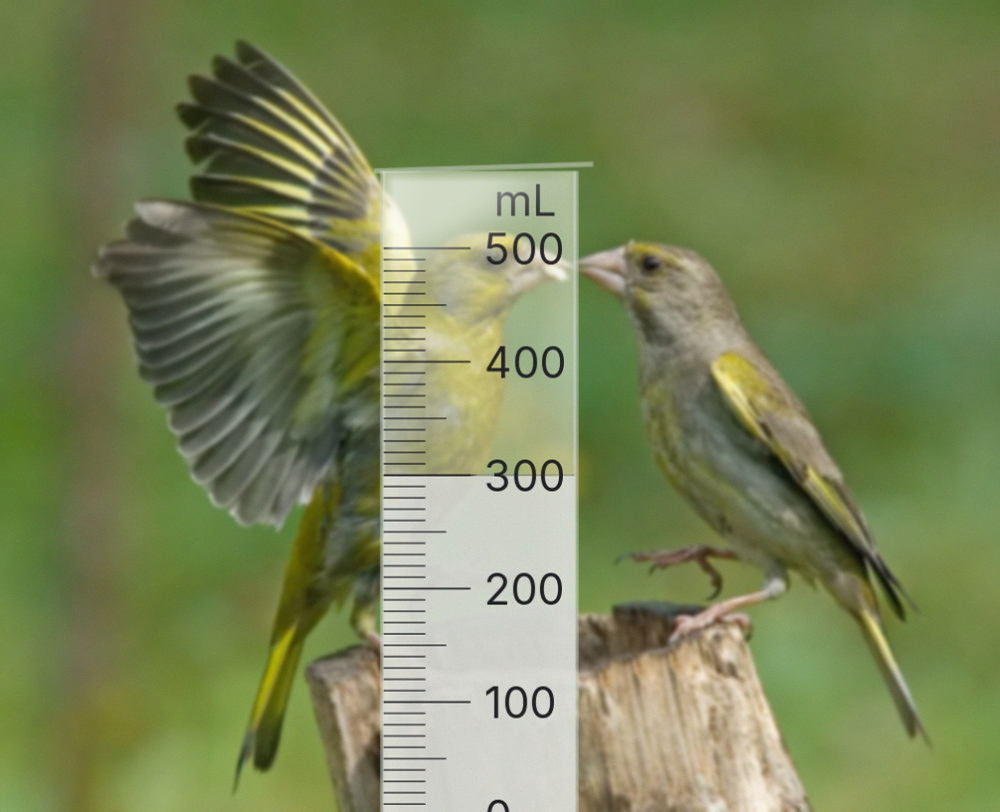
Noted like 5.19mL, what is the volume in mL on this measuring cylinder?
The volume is 300mL
